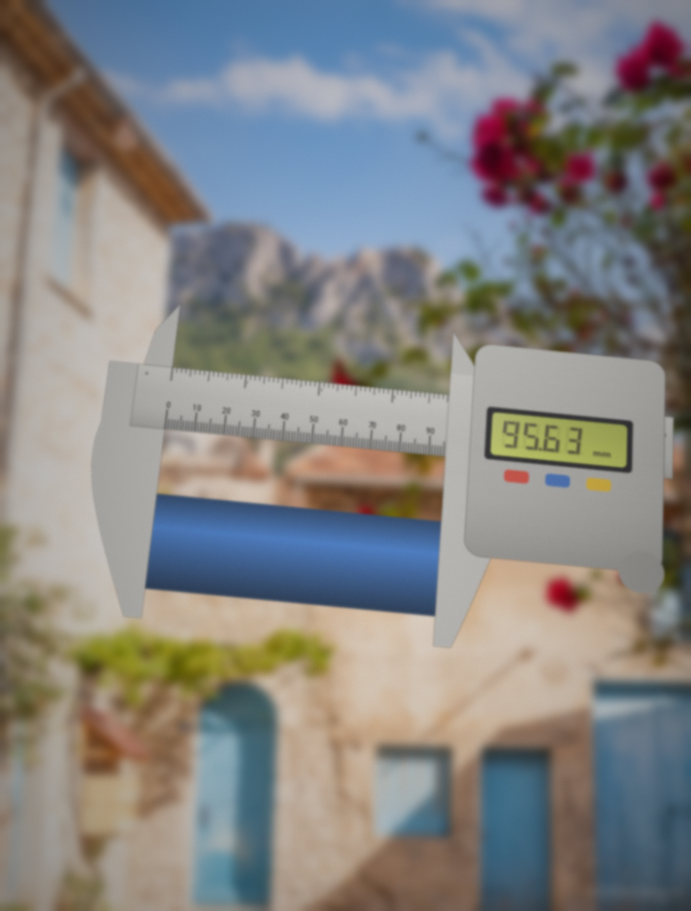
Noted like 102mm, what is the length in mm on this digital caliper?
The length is 95.63mm
